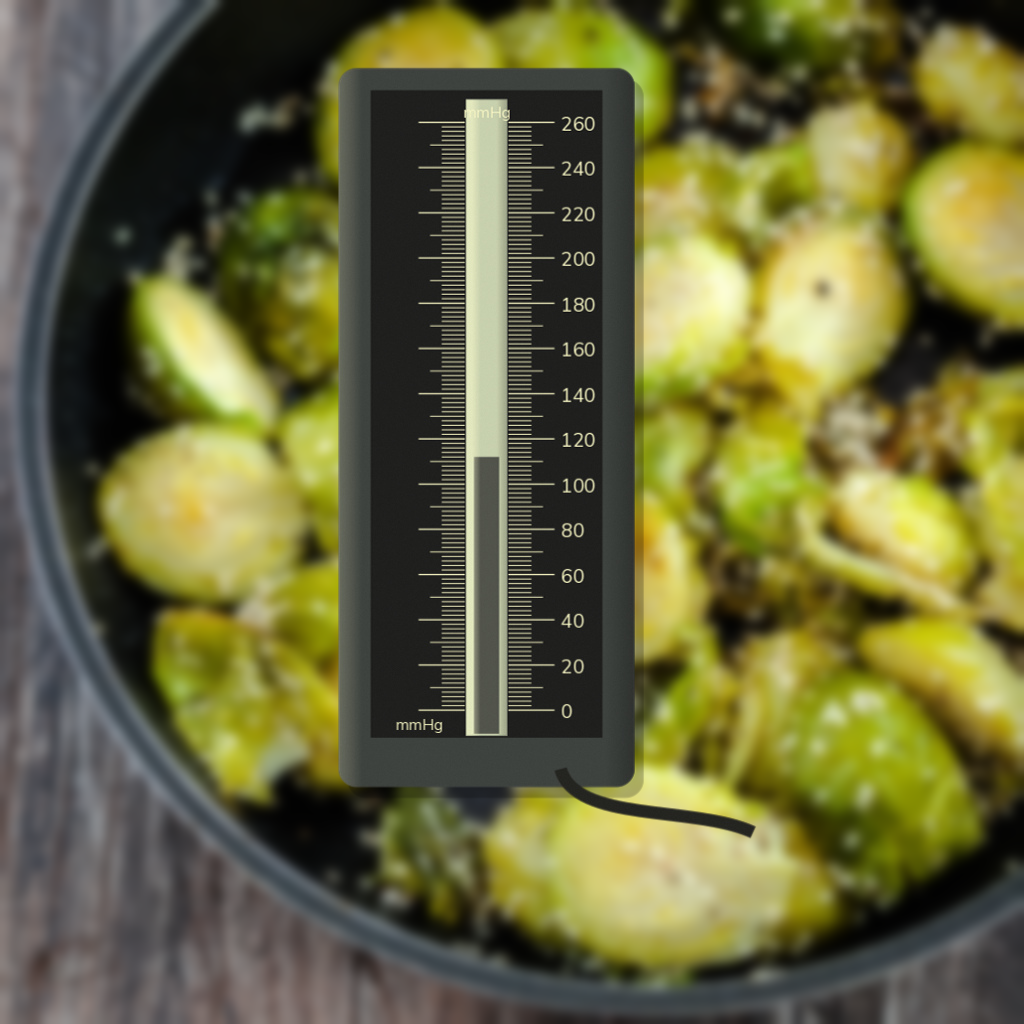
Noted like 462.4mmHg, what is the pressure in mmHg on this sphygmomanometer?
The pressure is 112mmHg
